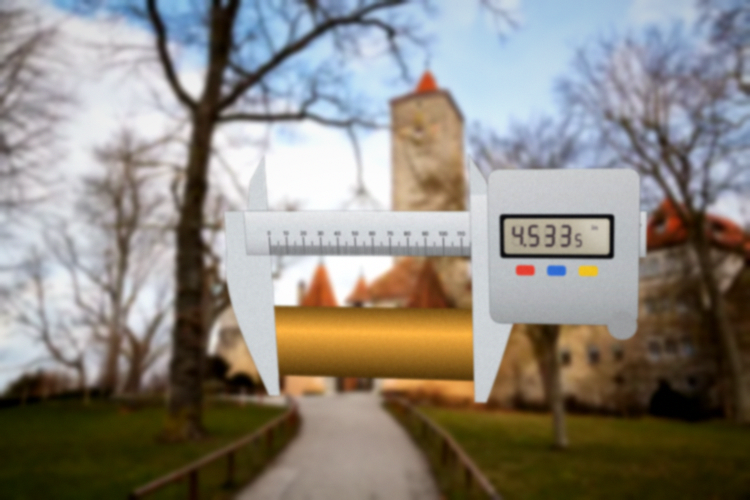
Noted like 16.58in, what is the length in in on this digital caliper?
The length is 4.5335in
